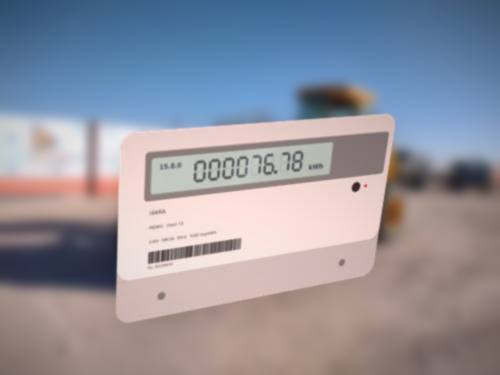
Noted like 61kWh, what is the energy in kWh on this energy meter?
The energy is 76.78kWh
